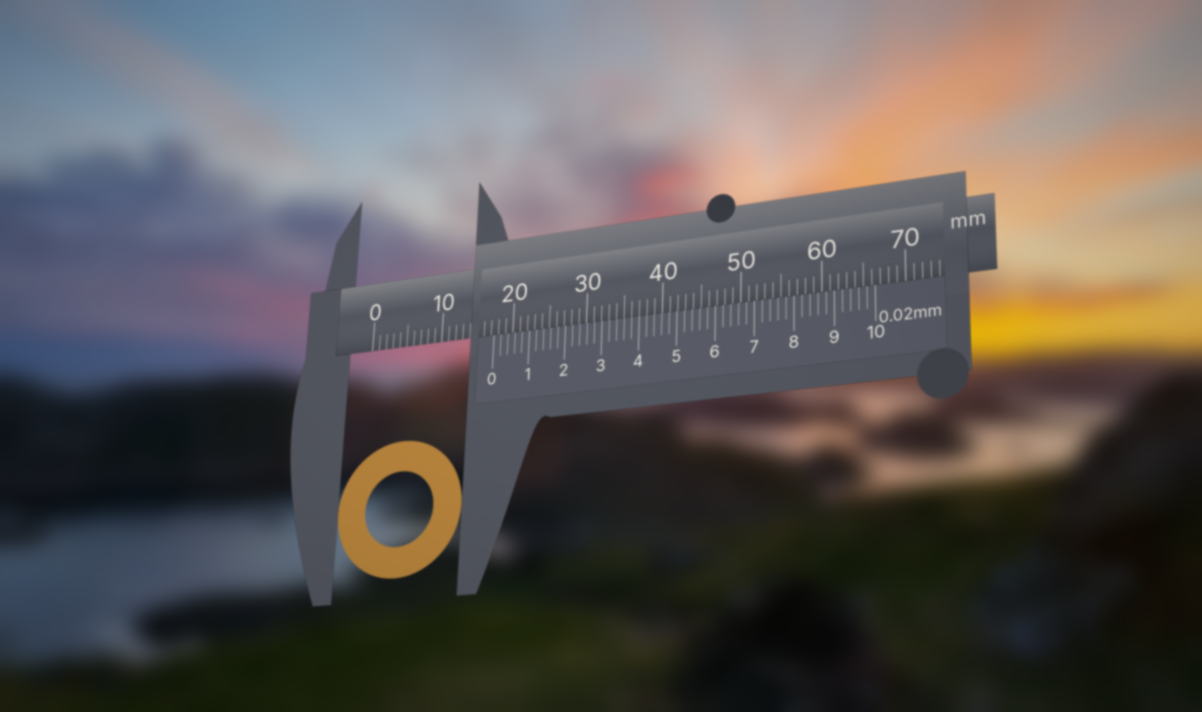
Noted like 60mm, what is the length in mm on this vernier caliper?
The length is 17.4mm
